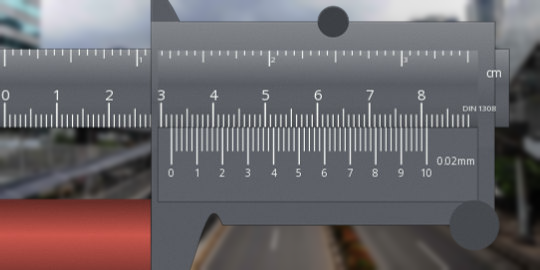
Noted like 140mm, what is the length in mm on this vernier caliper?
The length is 32.0mm
